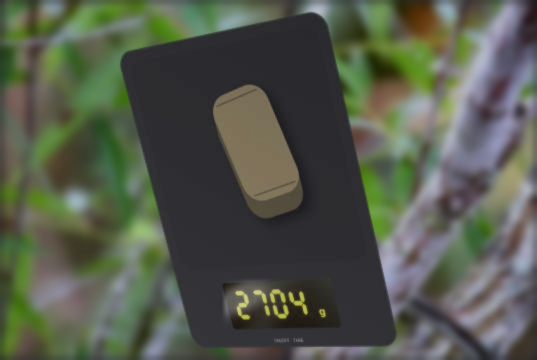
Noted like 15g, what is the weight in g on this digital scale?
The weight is 2704g
